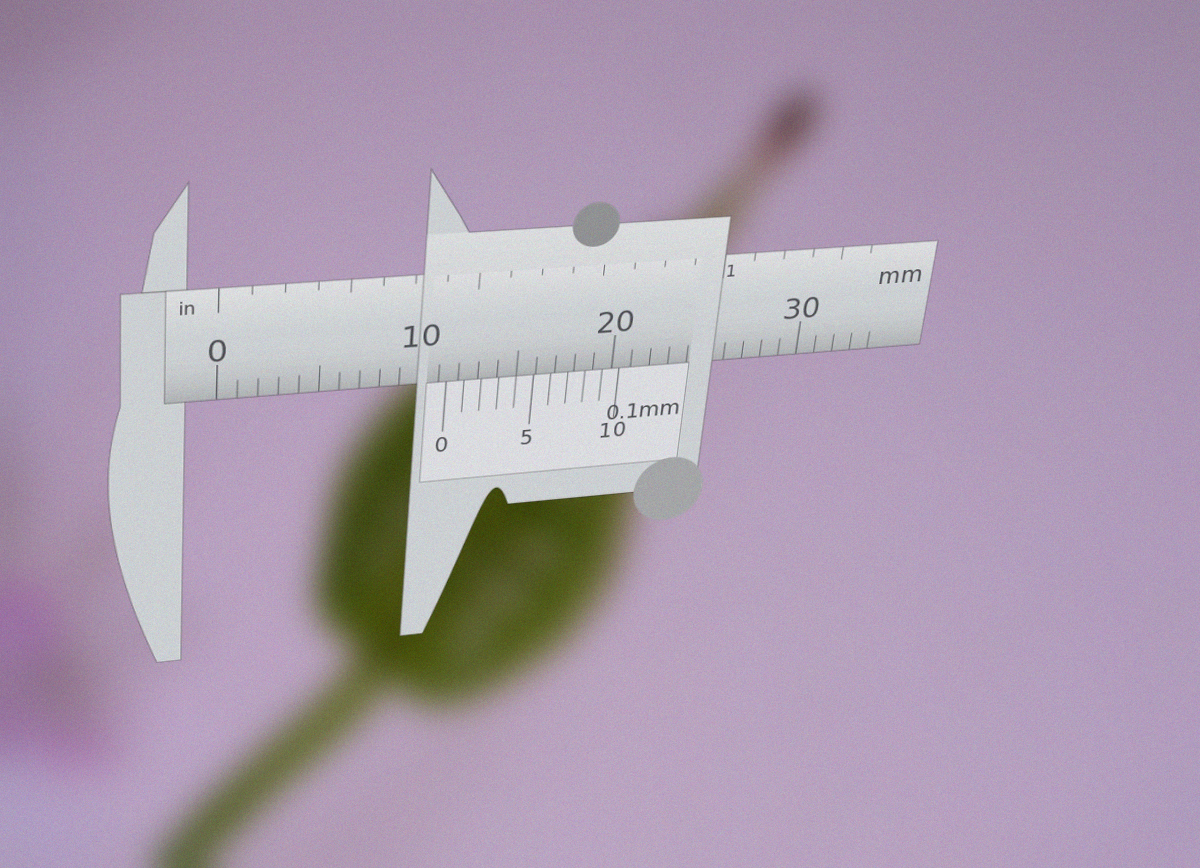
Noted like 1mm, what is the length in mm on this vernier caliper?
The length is 11.4mm
